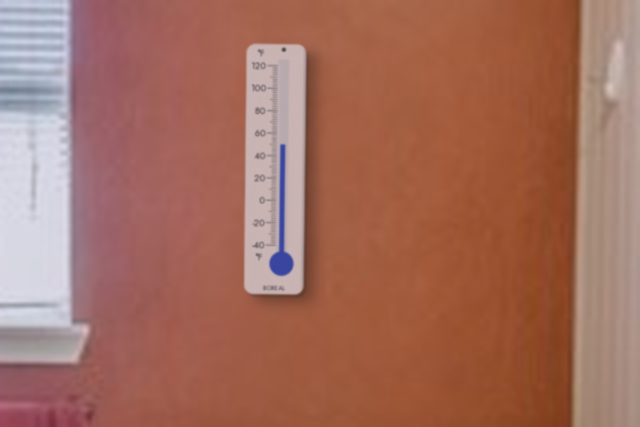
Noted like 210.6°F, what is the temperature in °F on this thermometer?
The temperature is 50°F
